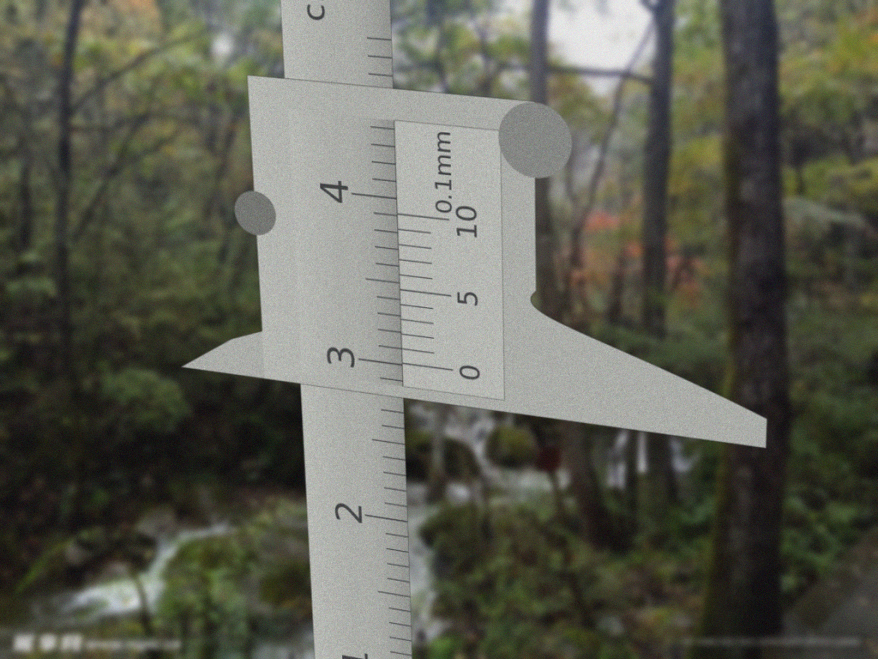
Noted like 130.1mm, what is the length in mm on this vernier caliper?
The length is 30.1mm
